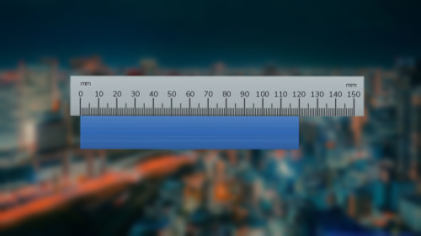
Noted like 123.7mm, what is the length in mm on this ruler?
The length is 120mm
